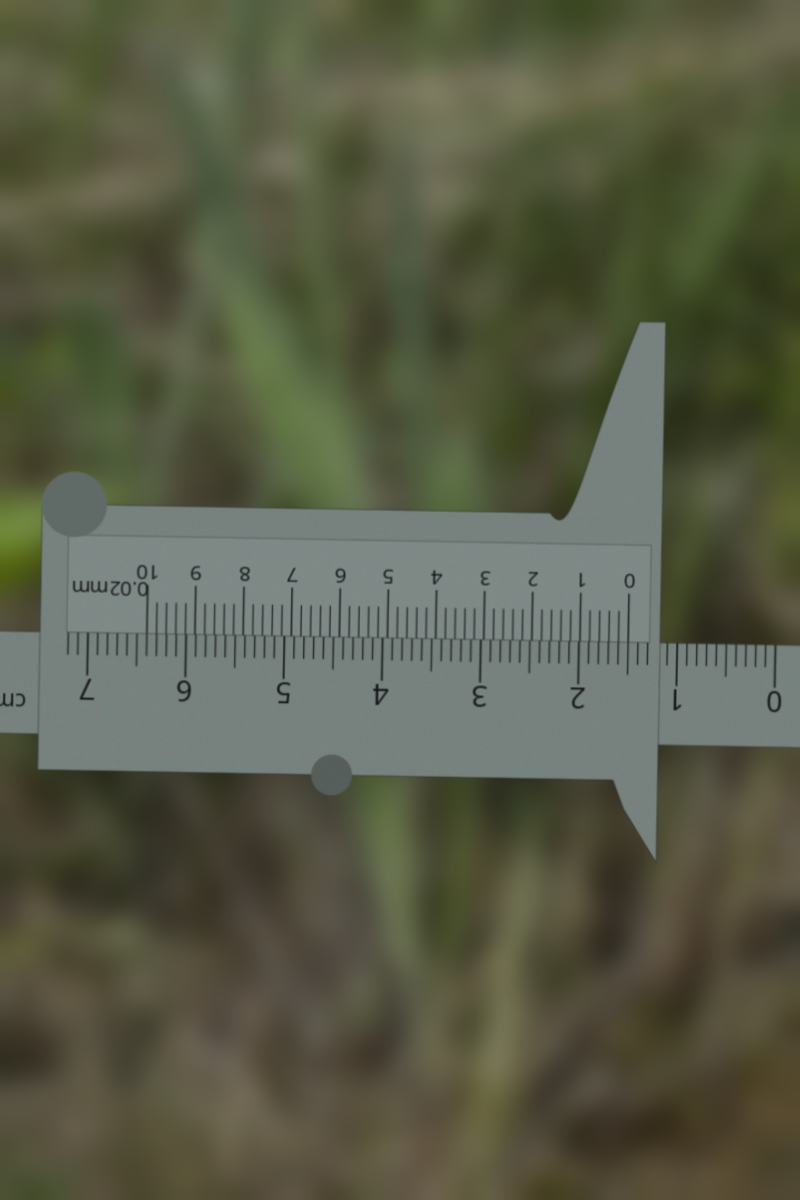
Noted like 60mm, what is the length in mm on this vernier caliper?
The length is 15.0mm
